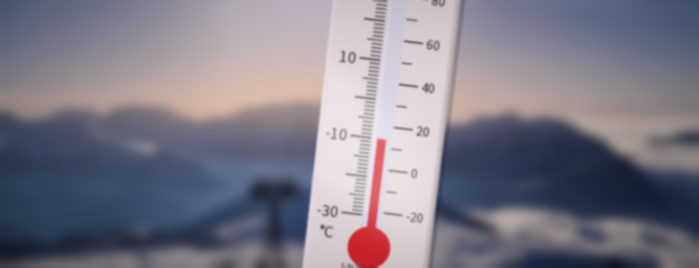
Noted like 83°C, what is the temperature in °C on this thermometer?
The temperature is -10°C
